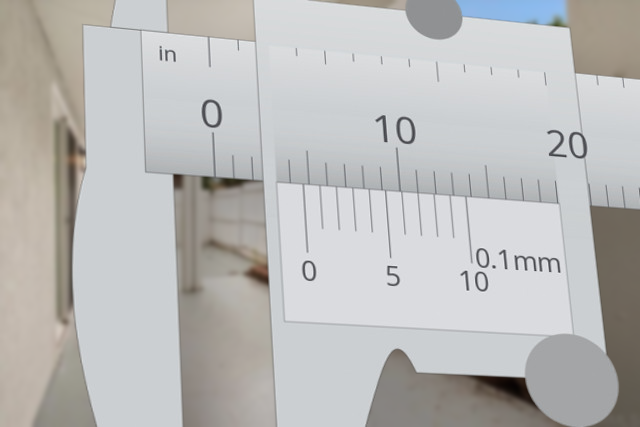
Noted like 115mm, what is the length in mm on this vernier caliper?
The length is 4.7mm
